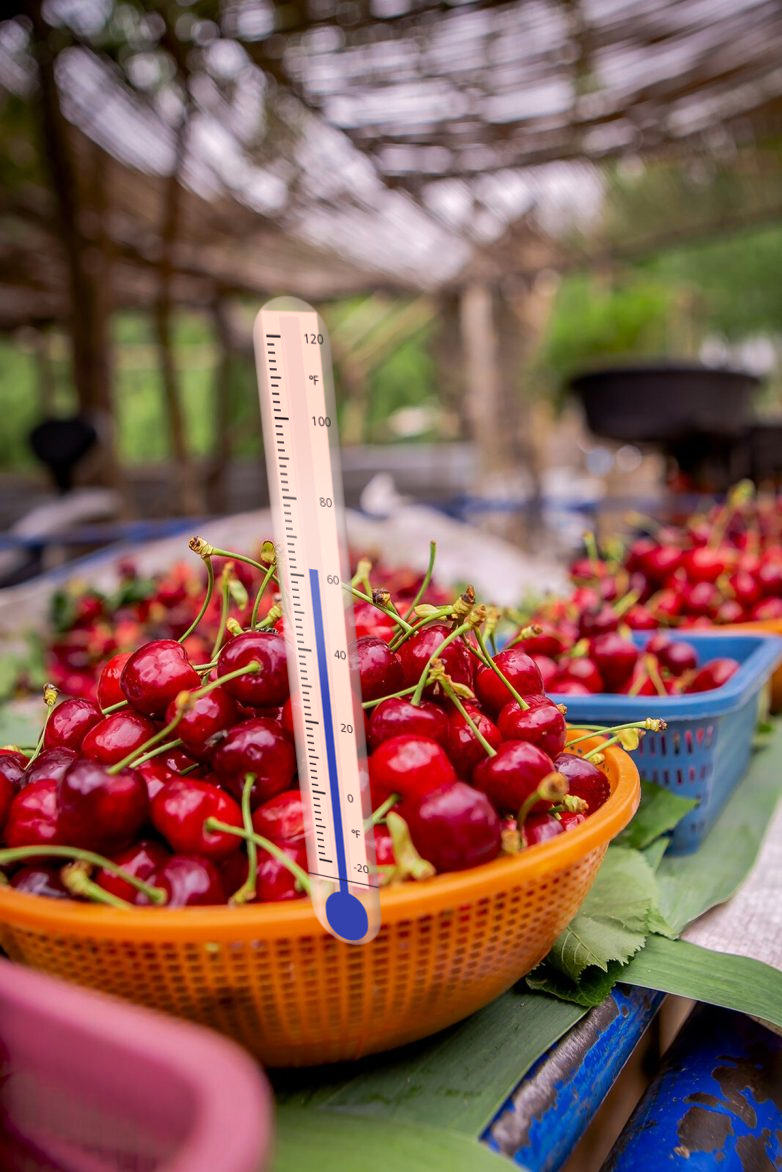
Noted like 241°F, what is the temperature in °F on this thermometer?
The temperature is 62°F
